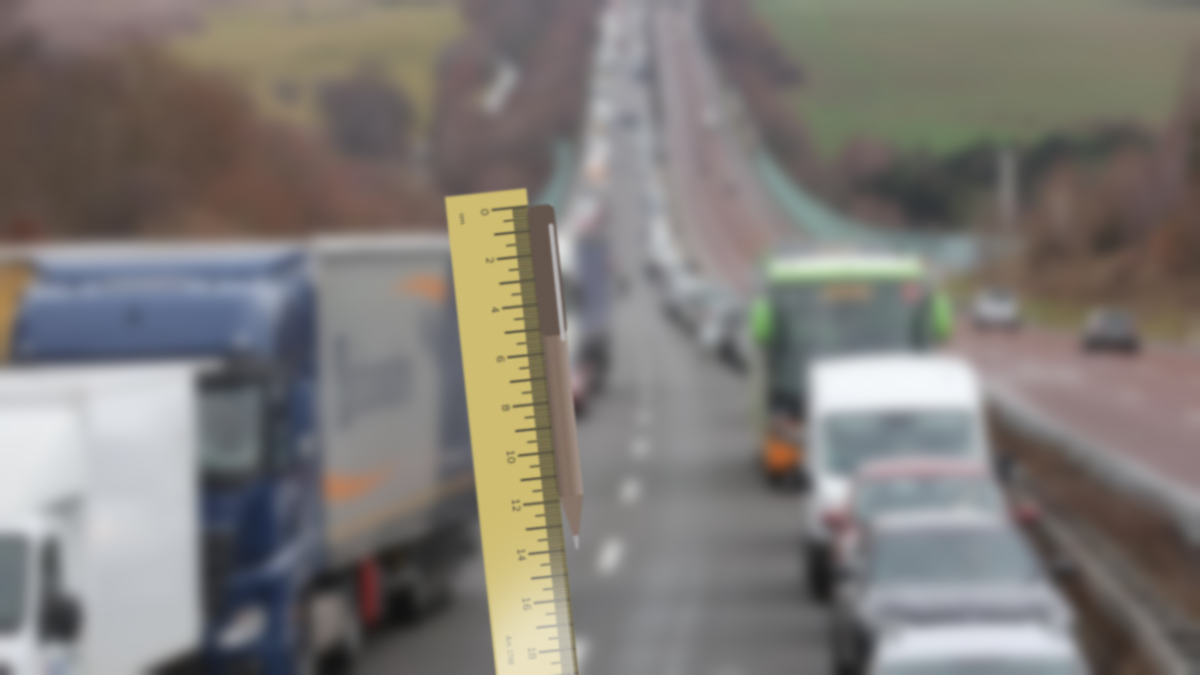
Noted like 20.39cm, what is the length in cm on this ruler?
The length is 14cm
